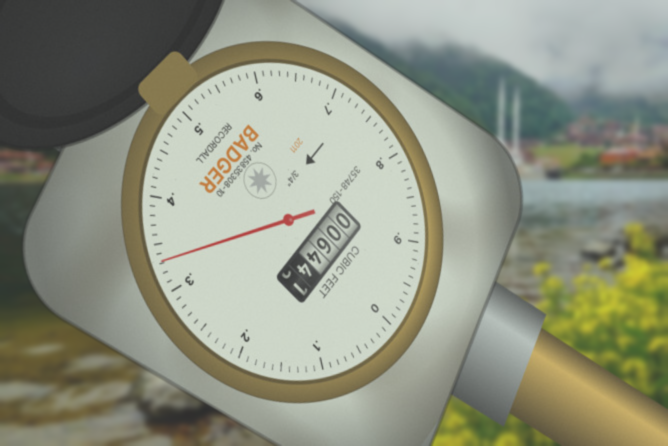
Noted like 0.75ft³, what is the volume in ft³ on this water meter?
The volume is 6441.33ft³
